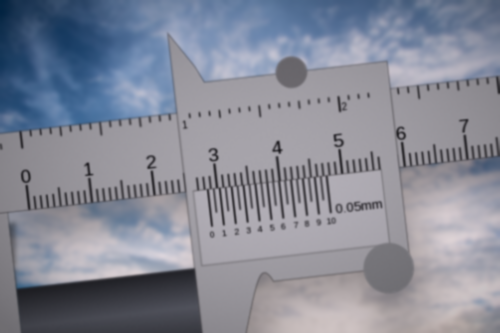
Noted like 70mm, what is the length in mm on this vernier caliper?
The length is 28.5mm
